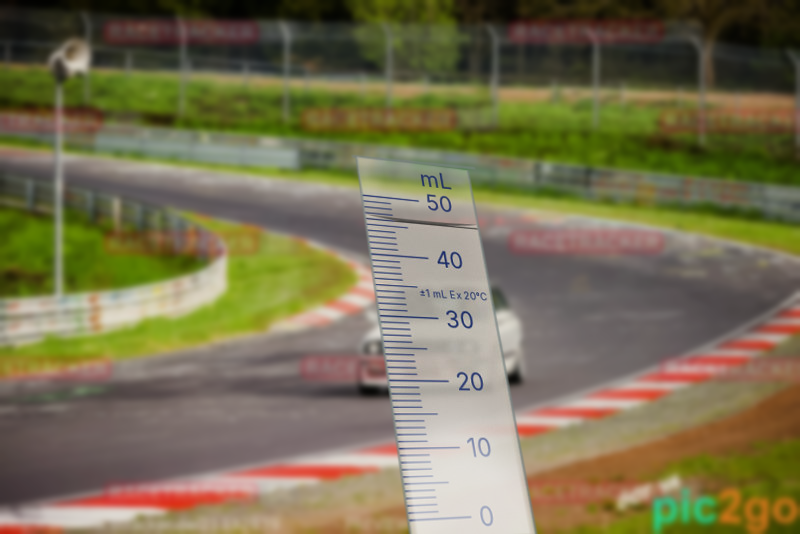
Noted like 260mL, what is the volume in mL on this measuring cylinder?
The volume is 46mL
